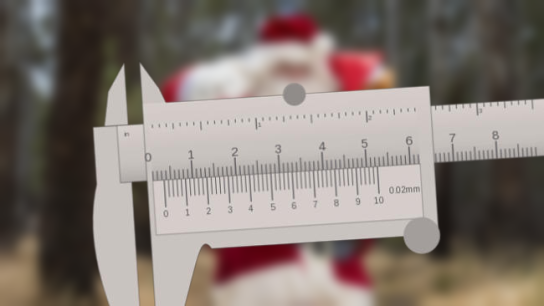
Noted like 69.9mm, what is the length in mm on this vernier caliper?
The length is 3.5mm
